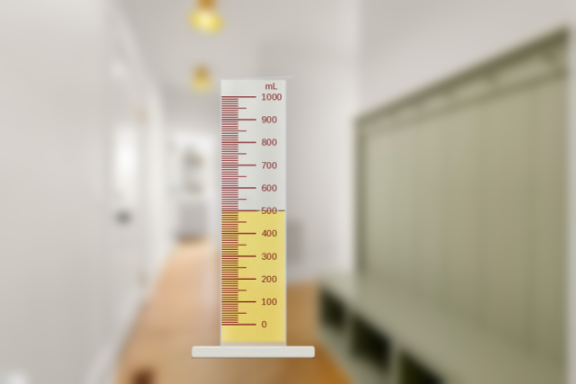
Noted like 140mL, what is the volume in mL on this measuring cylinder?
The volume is 500mL
